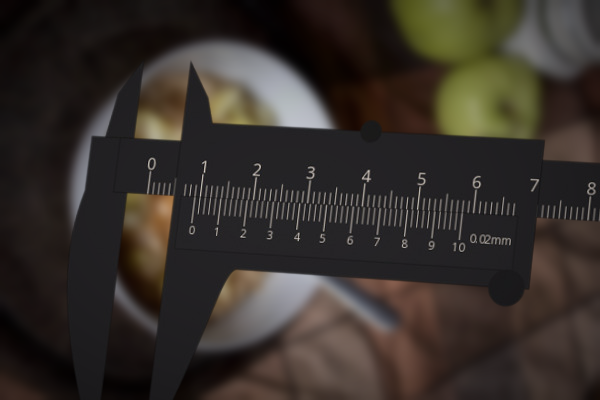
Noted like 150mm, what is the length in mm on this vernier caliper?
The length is 9.0mm
